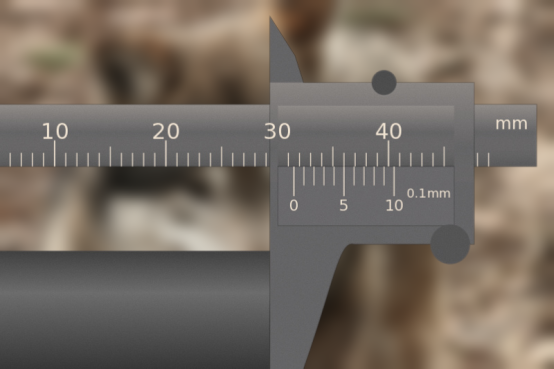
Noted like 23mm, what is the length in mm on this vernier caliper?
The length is 31.5mm
